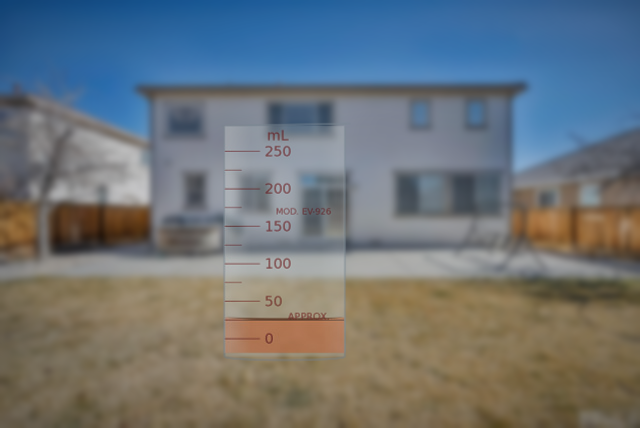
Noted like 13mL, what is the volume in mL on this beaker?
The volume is 25mL
